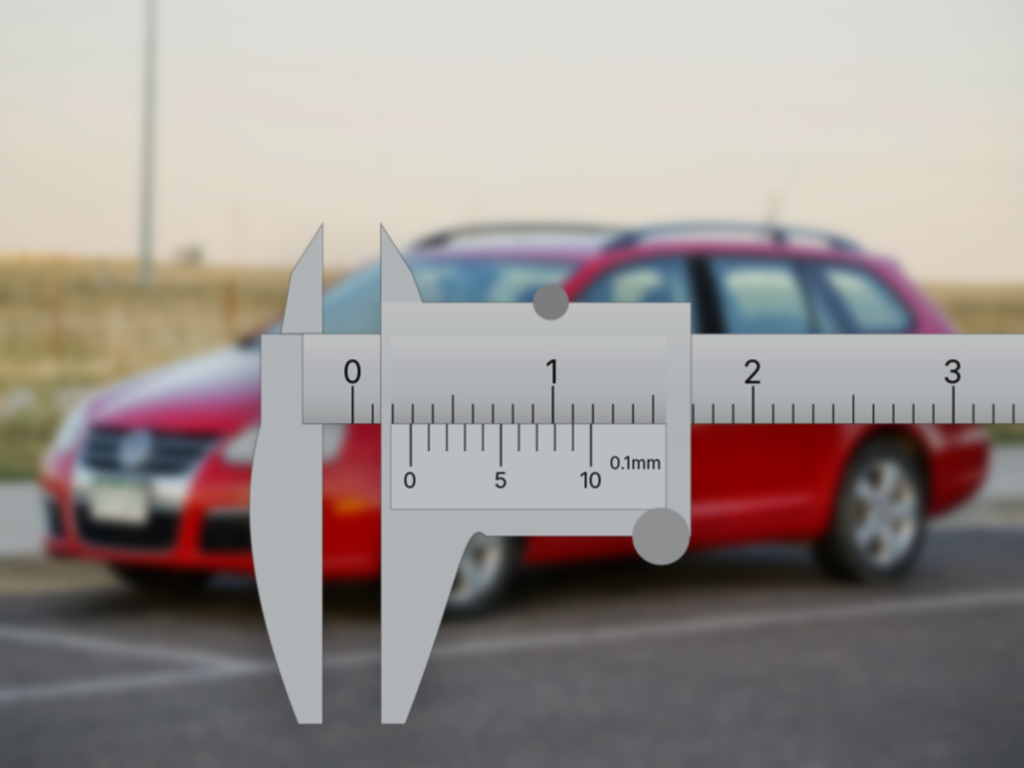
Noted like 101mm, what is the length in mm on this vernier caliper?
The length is 2.9mm
